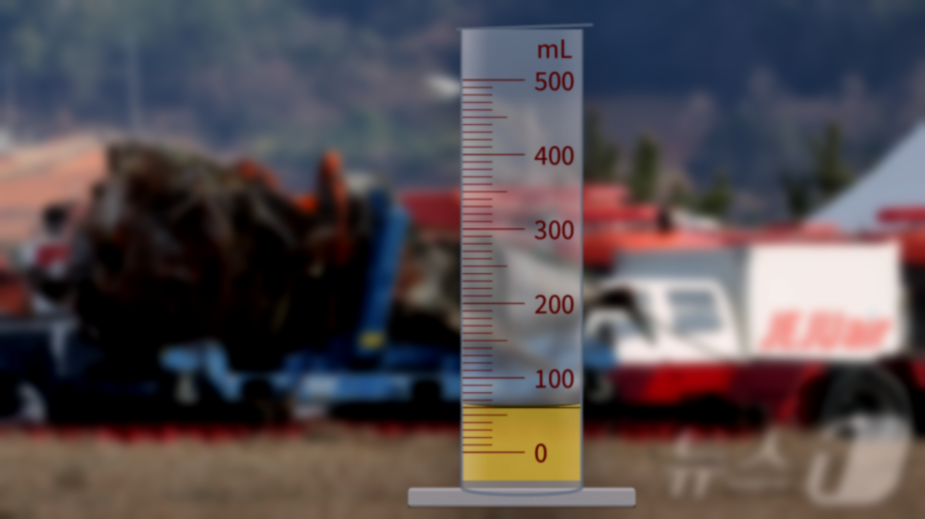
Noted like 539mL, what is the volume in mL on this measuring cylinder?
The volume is 60mL
